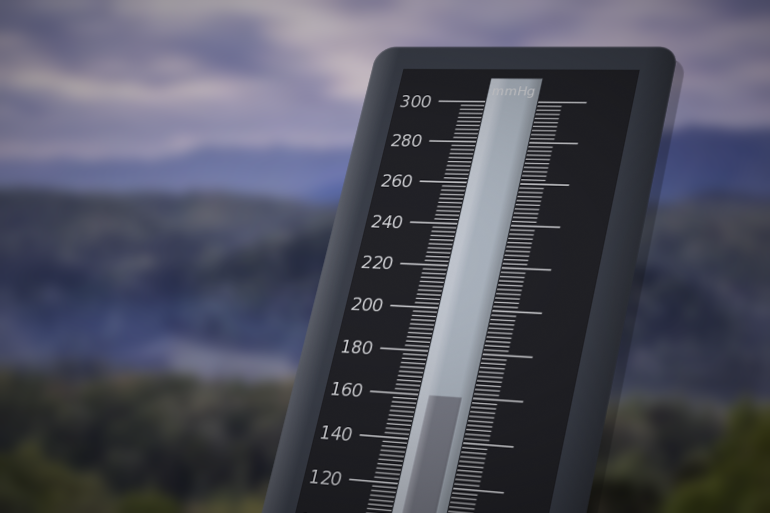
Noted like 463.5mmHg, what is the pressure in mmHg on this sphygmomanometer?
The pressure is 160mmHg
